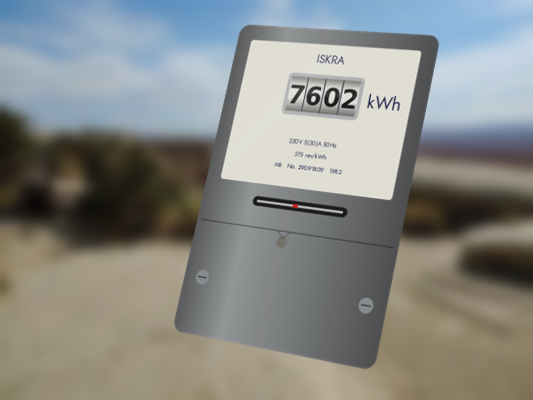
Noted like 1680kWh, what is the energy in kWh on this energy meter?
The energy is 7602kWh
